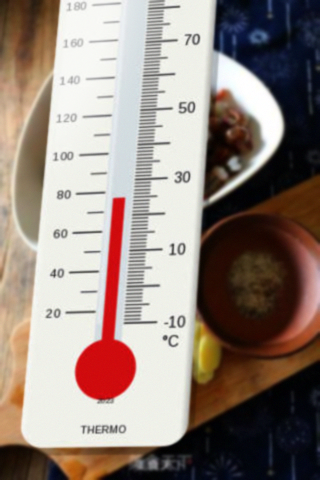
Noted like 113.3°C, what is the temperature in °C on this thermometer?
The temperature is 25°C
